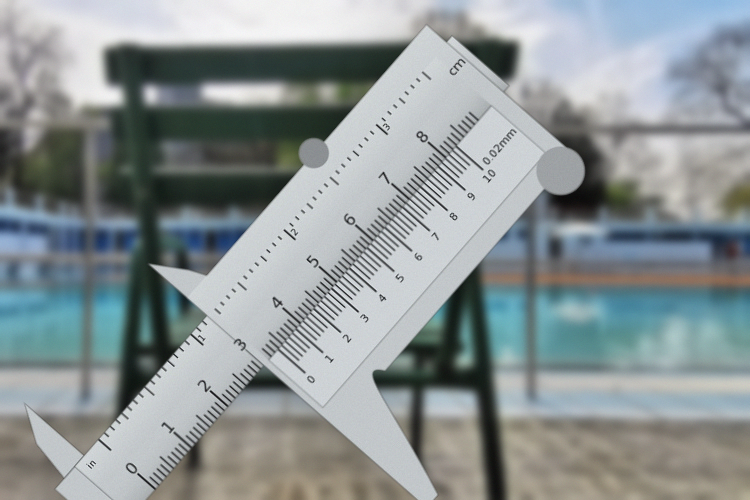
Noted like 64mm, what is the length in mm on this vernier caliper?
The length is 33.8mm
